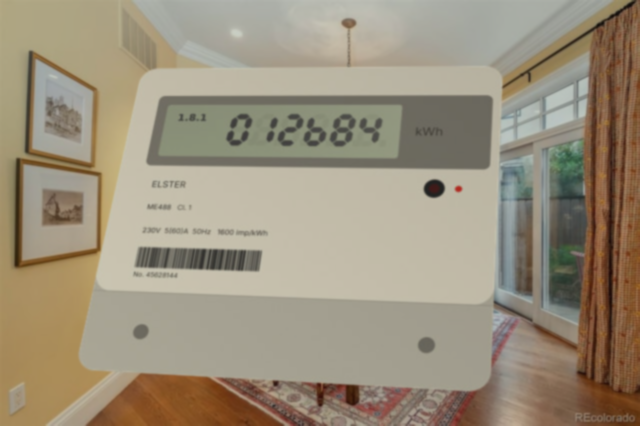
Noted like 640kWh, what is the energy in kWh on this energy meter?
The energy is 12684kWh
